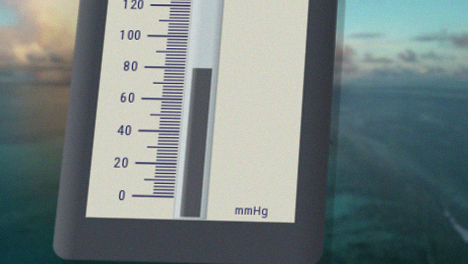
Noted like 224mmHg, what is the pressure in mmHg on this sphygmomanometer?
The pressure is 80mmHg
